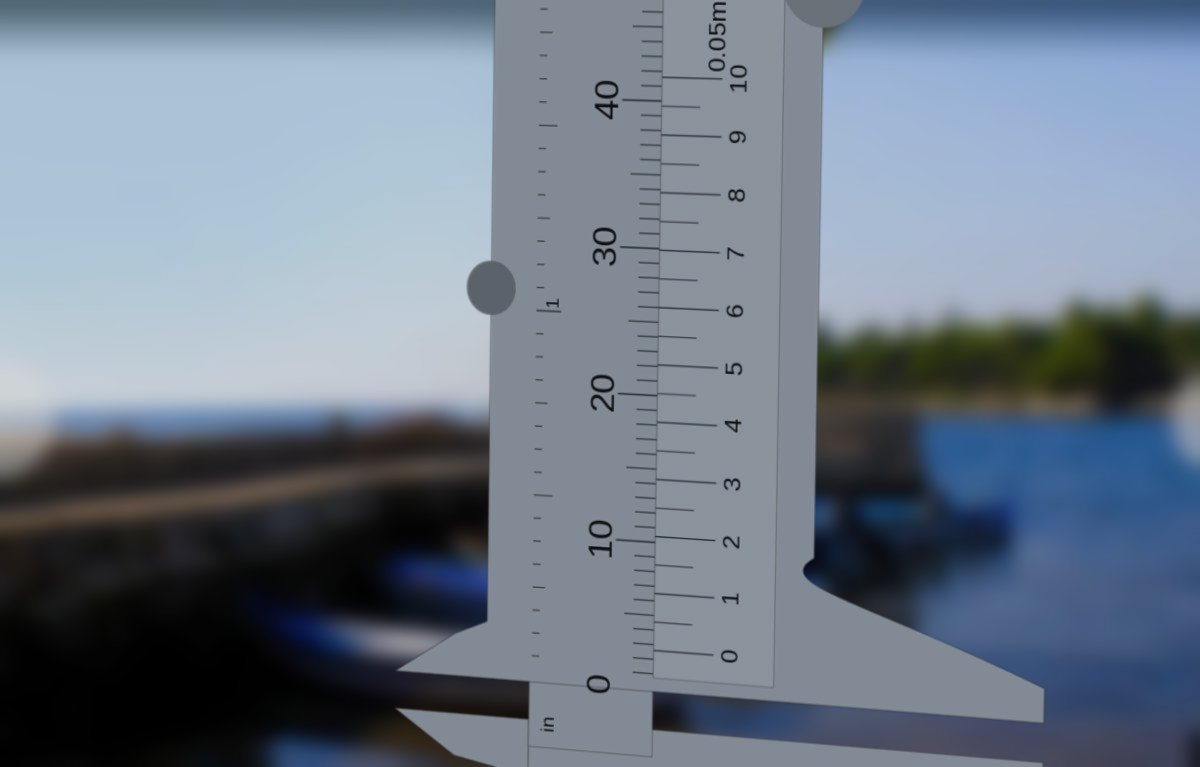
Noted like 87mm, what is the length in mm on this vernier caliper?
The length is 2.6mm
